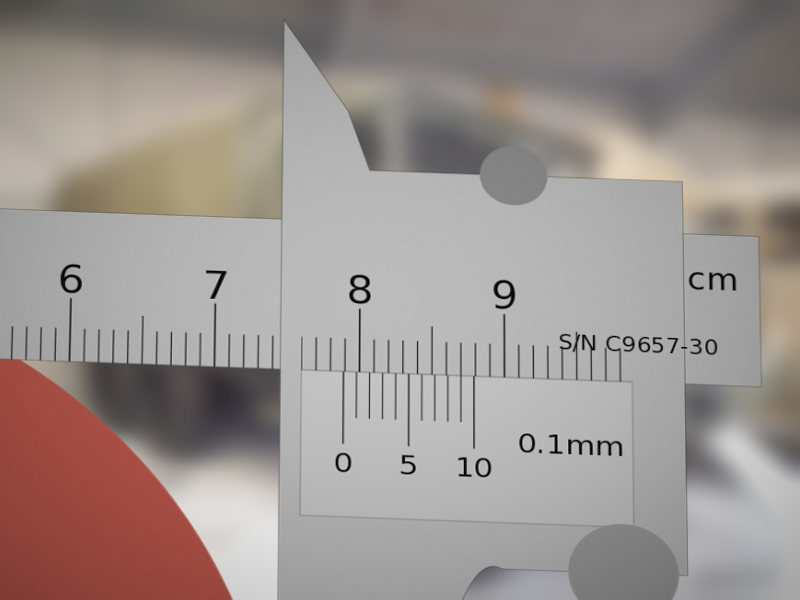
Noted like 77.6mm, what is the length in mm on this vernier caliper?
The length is 78.9mm
